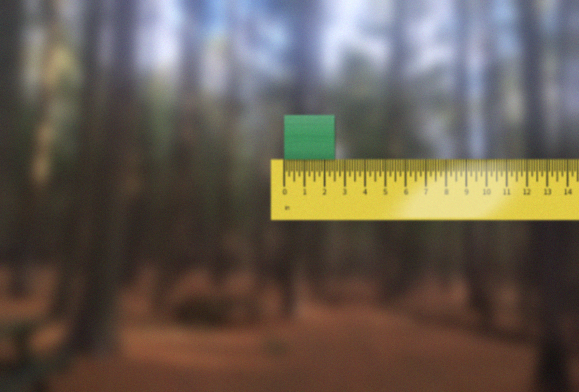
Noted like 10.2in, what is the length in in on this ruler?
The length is 2.5in
